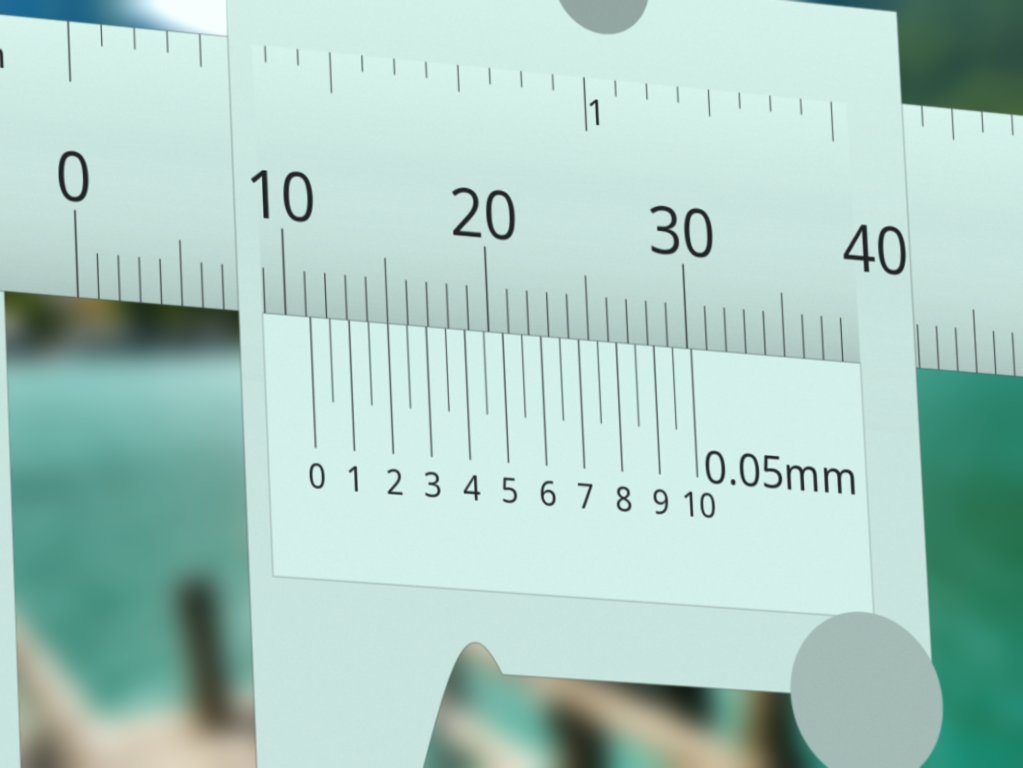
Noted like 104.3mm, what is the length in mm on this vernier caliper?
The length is 11.2mm
